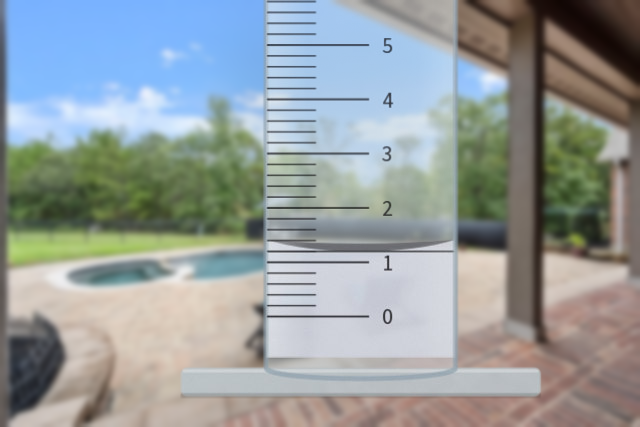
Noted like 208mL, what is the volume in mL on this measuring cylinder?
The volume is 1.2mL
